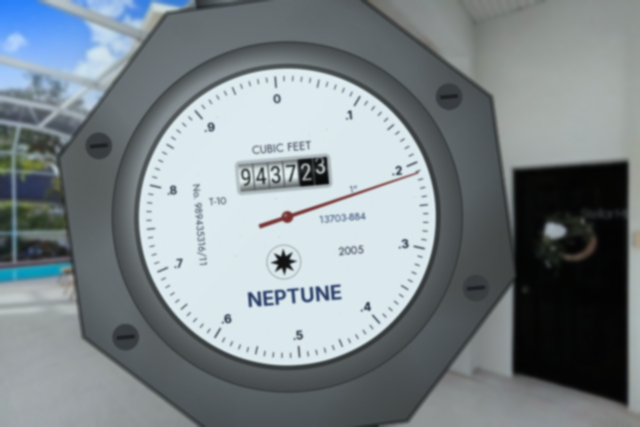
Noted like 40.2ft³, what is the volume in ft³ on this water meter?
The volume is 943723.21ft³
